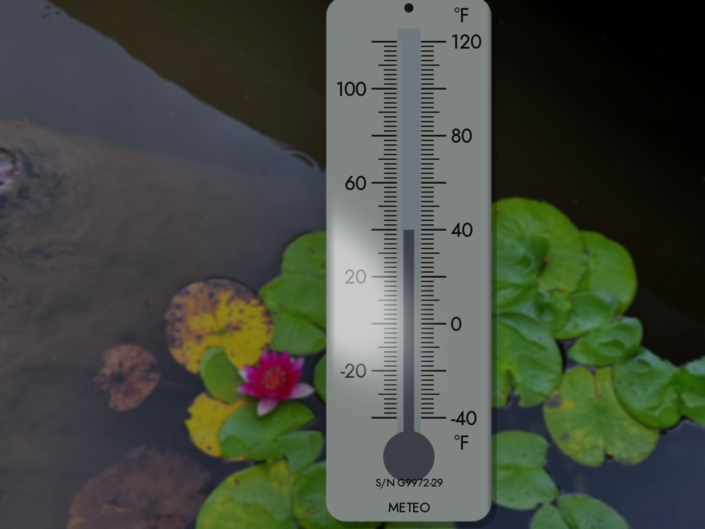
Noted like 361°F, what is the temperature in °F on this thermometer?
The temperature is 40°F
